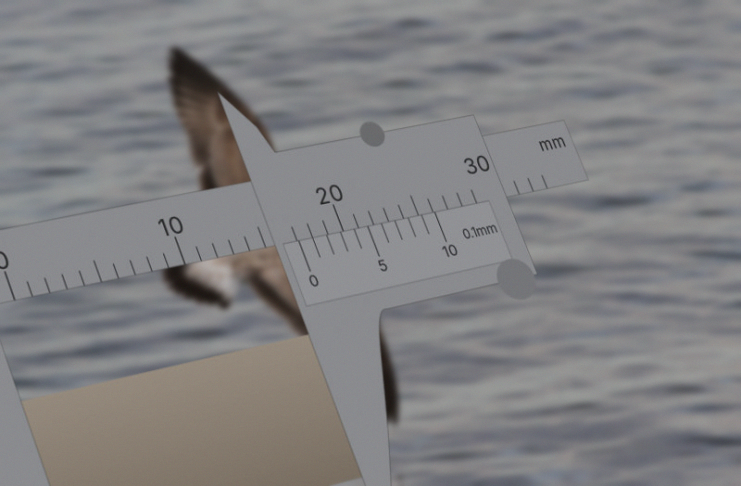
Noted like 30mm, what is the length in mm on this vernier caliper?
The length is 17.1mm
